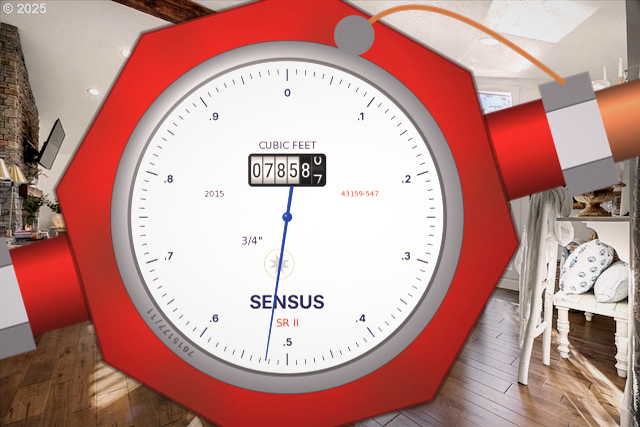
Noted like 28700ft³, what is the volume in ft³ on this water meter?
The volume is 78586.52ft³
